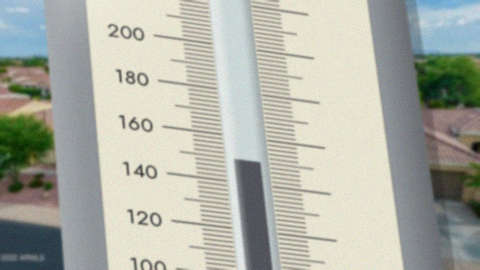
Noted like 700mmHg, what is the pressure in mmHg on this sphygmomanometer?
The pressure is 150mmHg
